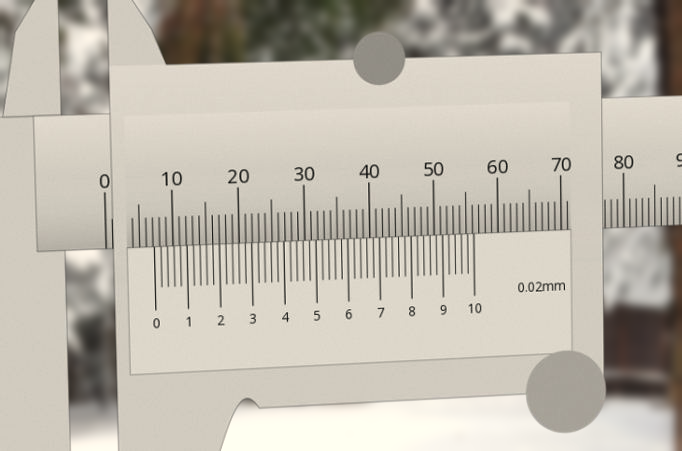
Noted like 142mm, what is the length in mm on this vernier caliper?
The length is 7.2mm
